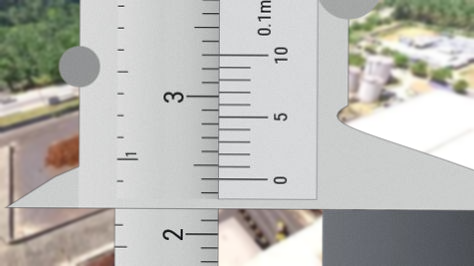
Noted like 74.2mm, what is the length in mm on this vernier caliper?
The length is 24.0mm
